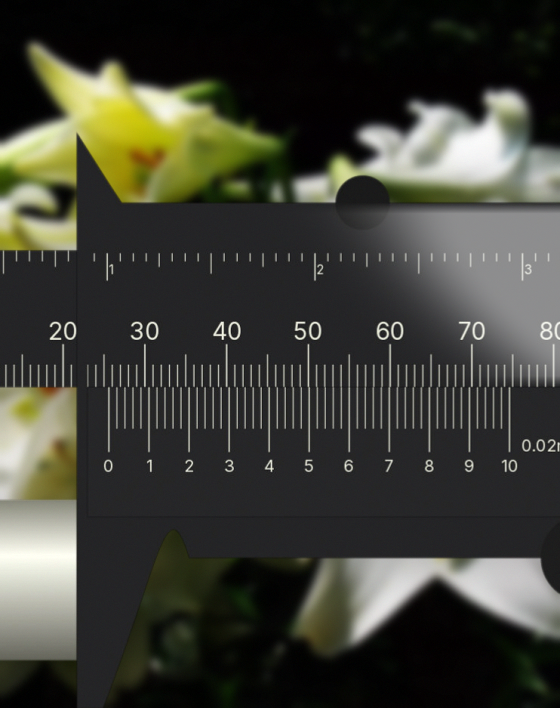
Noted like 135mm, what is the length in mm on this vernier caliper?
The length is 25.6mm
